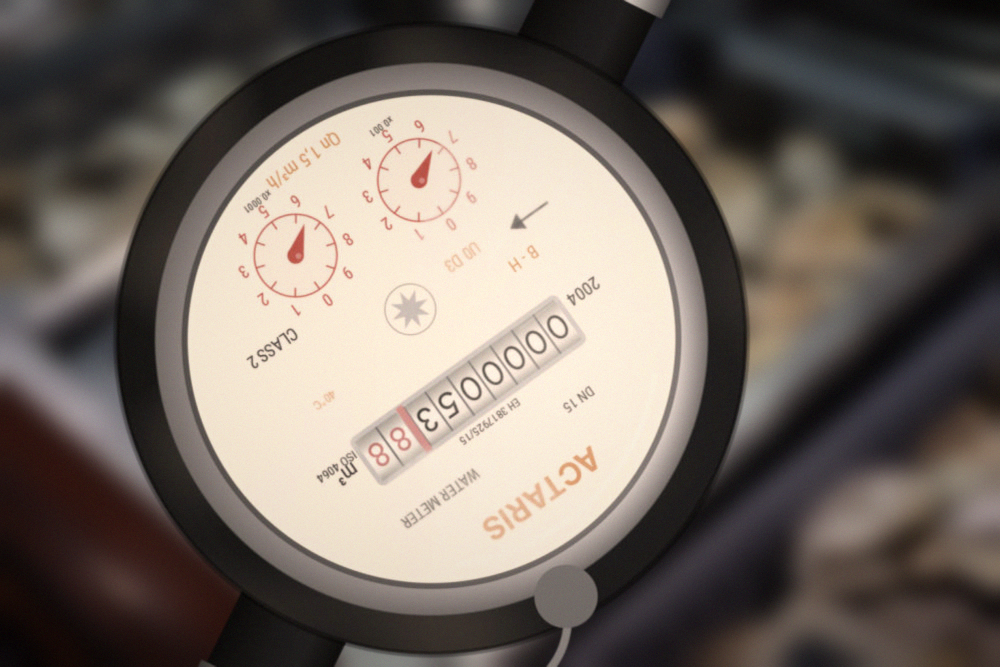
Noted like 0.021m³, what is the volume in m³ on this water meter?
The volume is 53.8866m³
